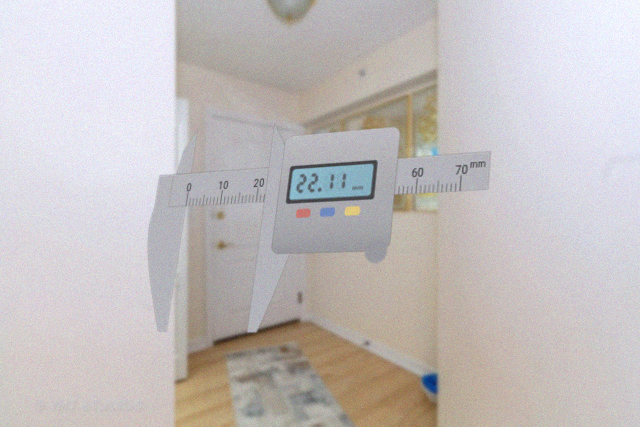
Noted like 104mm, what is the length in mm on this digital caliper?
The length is 22.11mm
